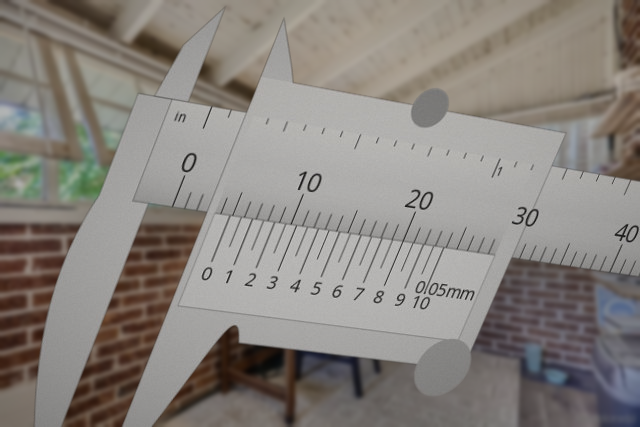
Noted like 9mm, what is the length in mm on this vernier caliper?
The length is 4.8mm
